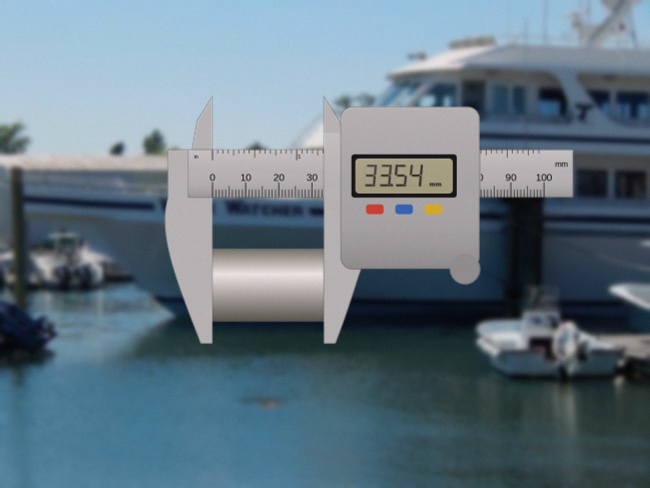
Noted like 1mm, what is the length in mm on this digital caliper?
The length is 33.54mm
